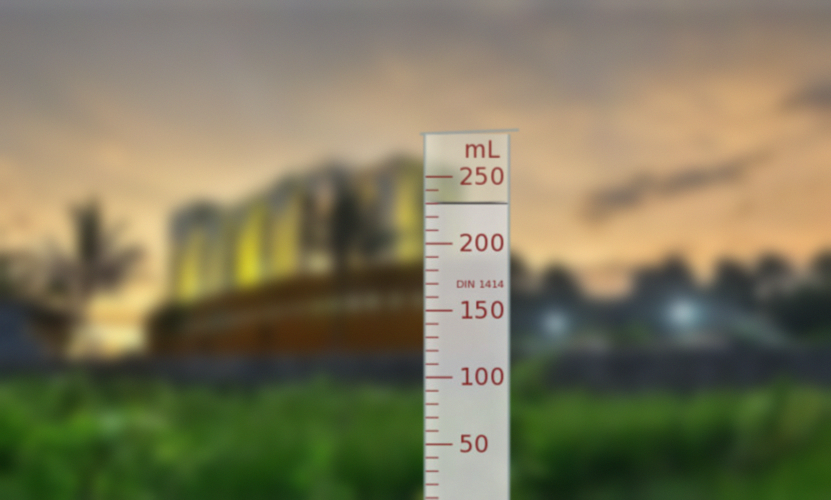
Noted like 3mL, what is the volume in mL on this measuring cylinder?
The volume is 230mL
